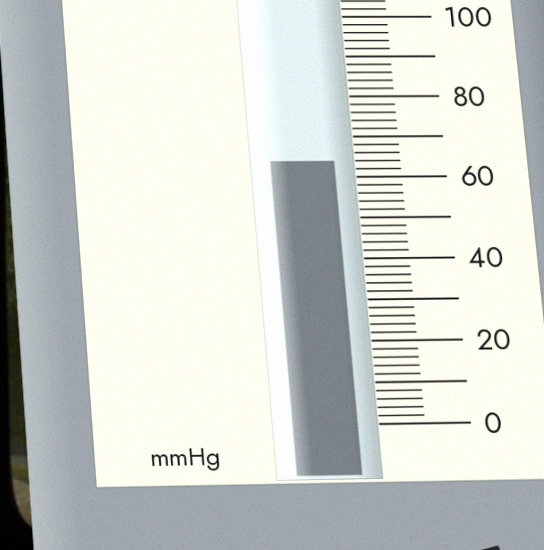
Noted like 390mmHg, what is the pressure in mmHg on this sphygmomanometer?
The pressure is 64mmHg
